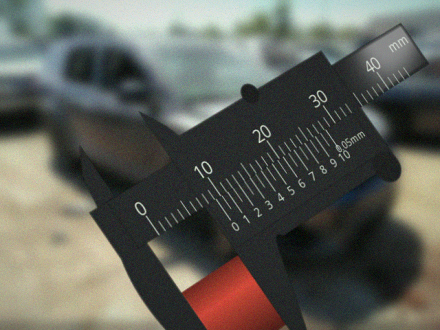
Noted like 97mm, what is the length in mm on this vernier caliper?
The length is 9.2mm
